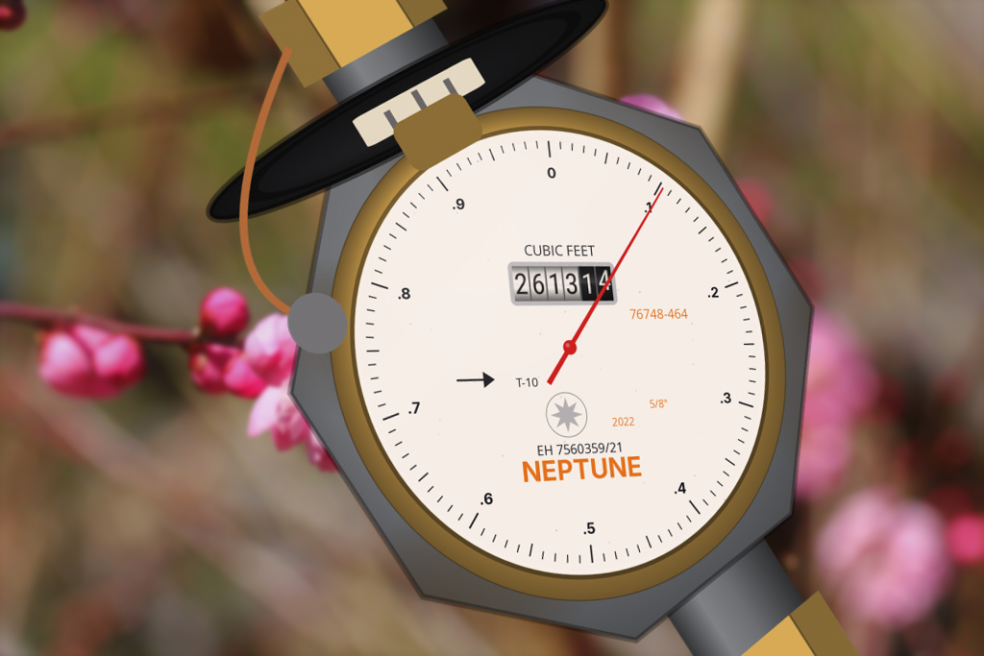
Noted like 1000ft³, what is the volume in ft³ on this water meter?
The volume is 261314.10ft³
